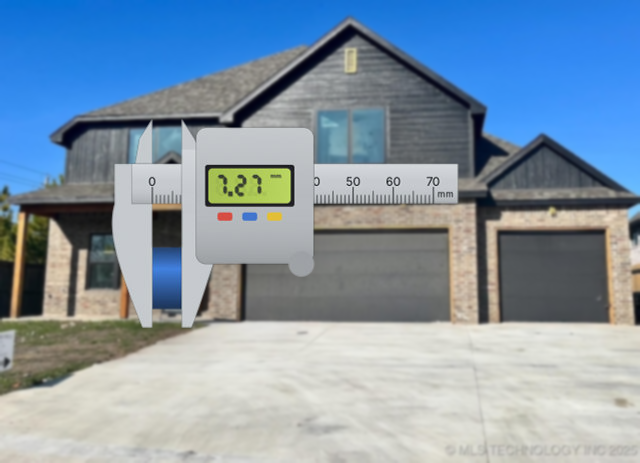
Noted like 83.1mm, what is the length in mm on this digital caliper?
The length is 7.27mm
